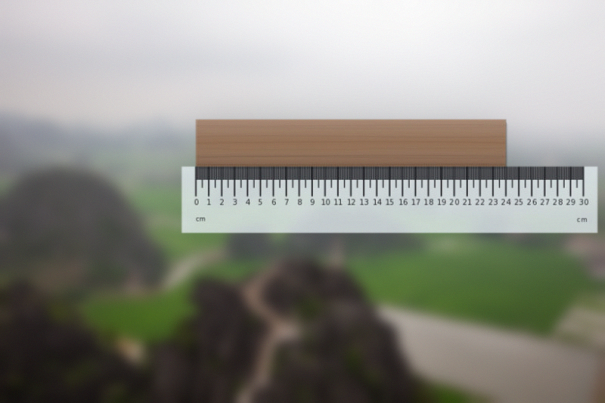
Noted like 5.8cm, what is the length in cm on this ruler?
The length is 24cm
